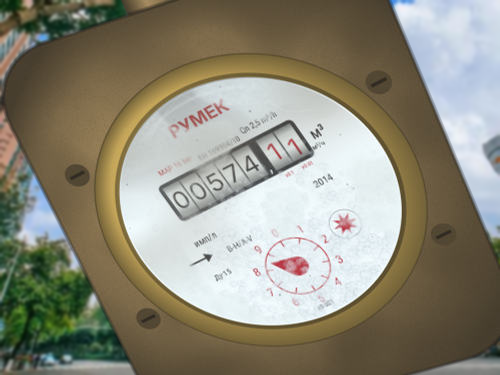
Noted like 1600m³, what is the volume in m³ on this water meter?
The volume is 574.108m³
